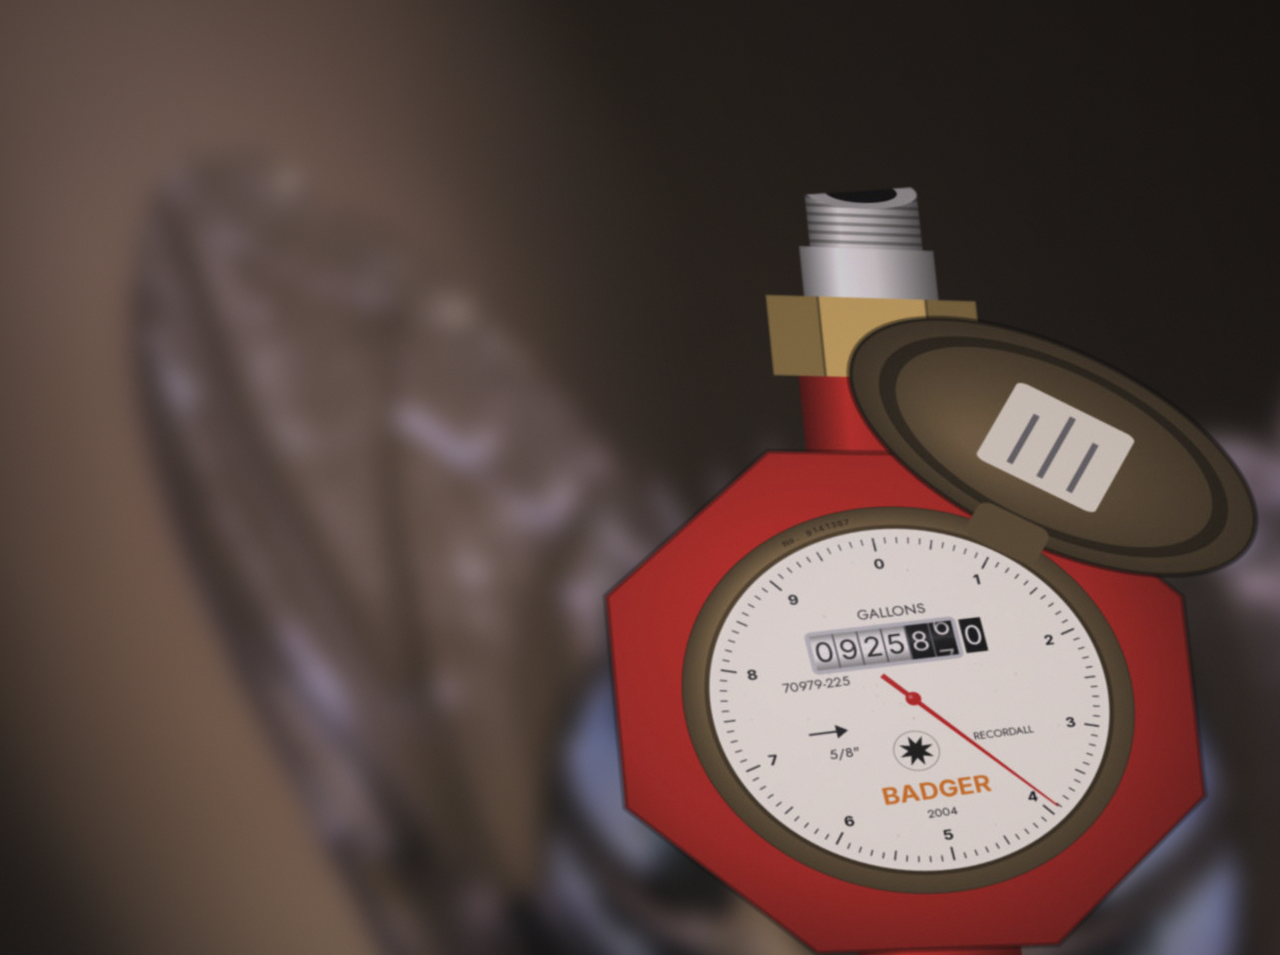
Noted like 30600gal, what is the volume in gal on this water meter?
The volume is 925863.9gal
